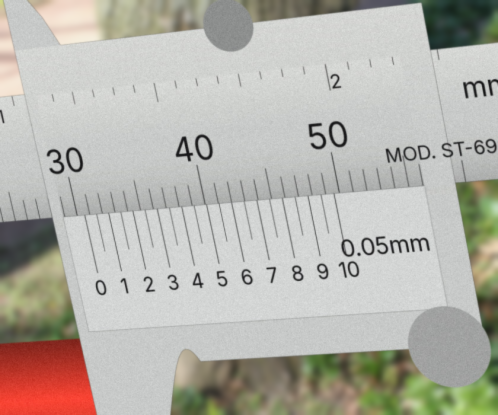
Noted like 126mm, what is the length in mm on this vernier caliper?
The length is 30.6mm
